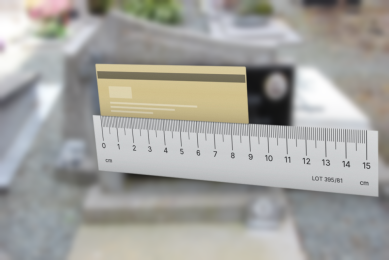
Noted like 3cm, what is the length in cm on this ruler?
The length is 9cm
